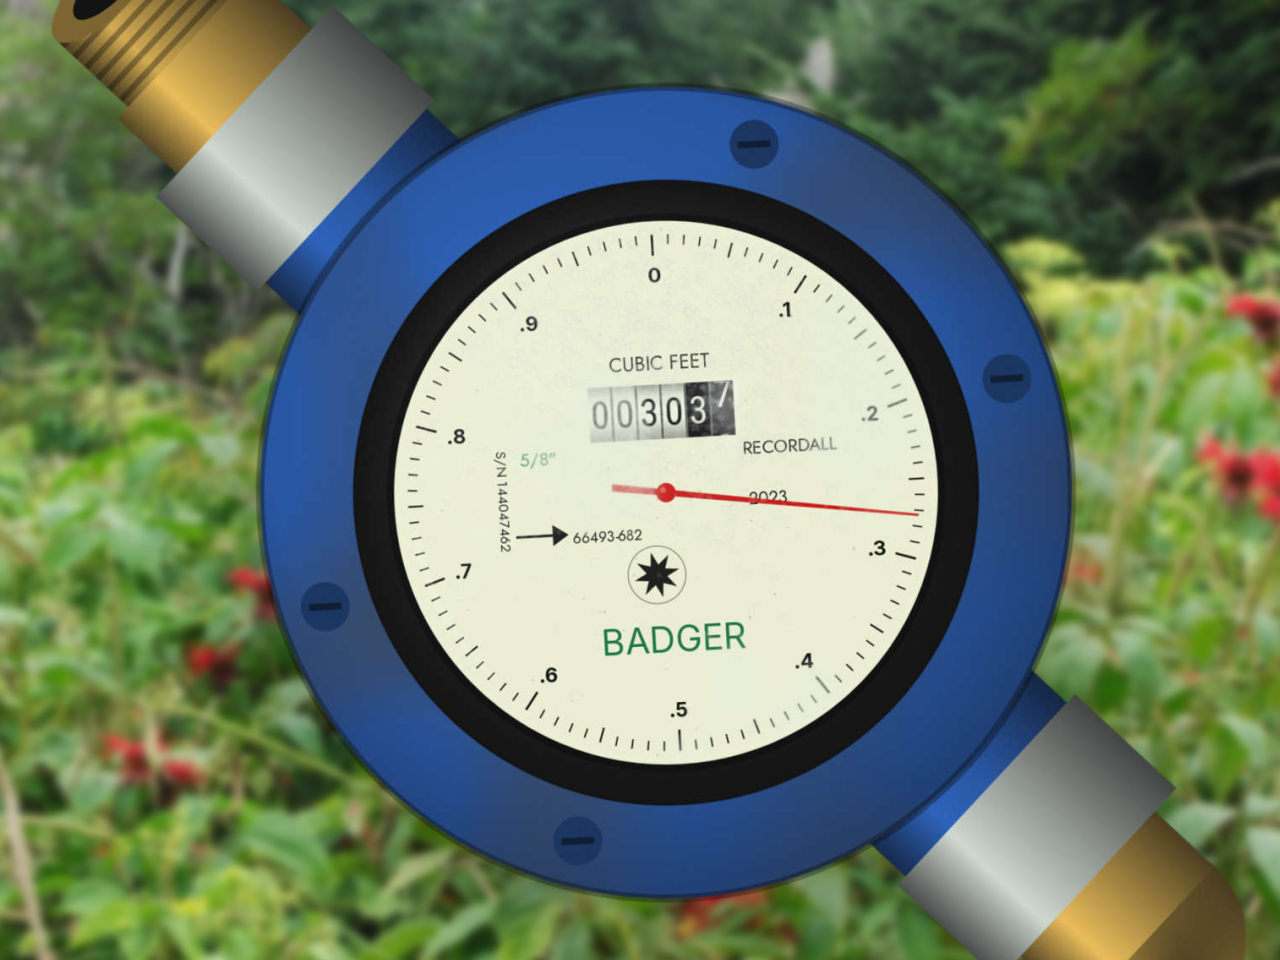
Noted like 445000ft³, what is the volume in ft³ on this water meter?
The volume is 3037.27ft³
